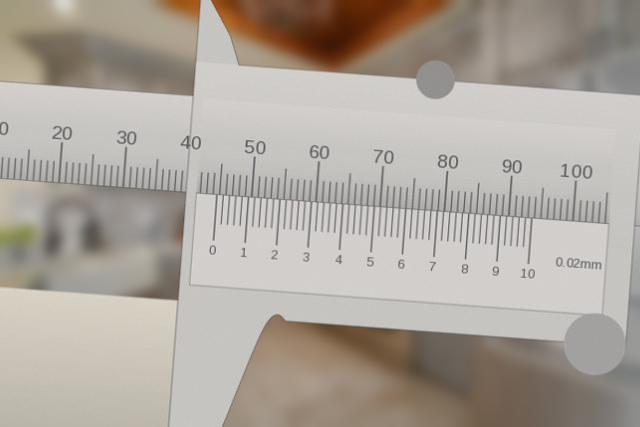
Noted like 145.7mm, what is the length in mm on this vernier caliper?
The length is 44.6mm
